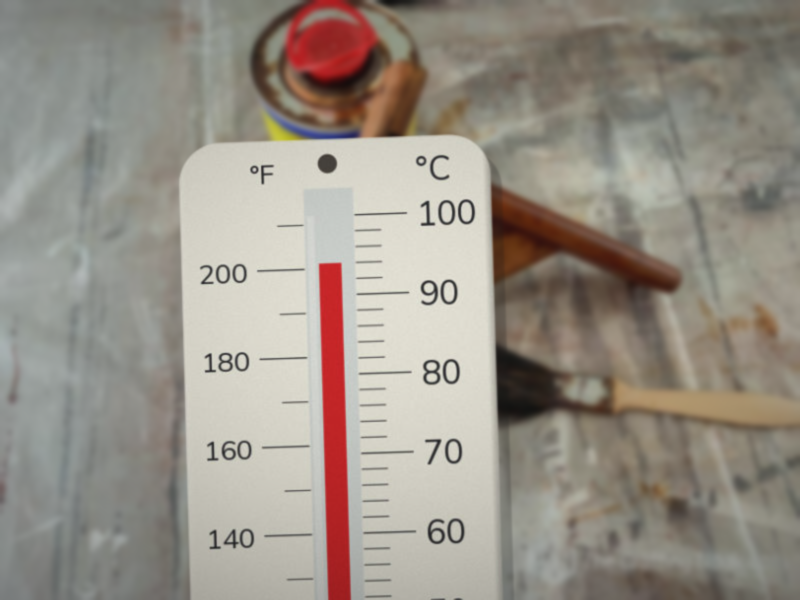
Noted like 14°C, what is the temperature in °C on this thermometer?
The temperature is 94°C
